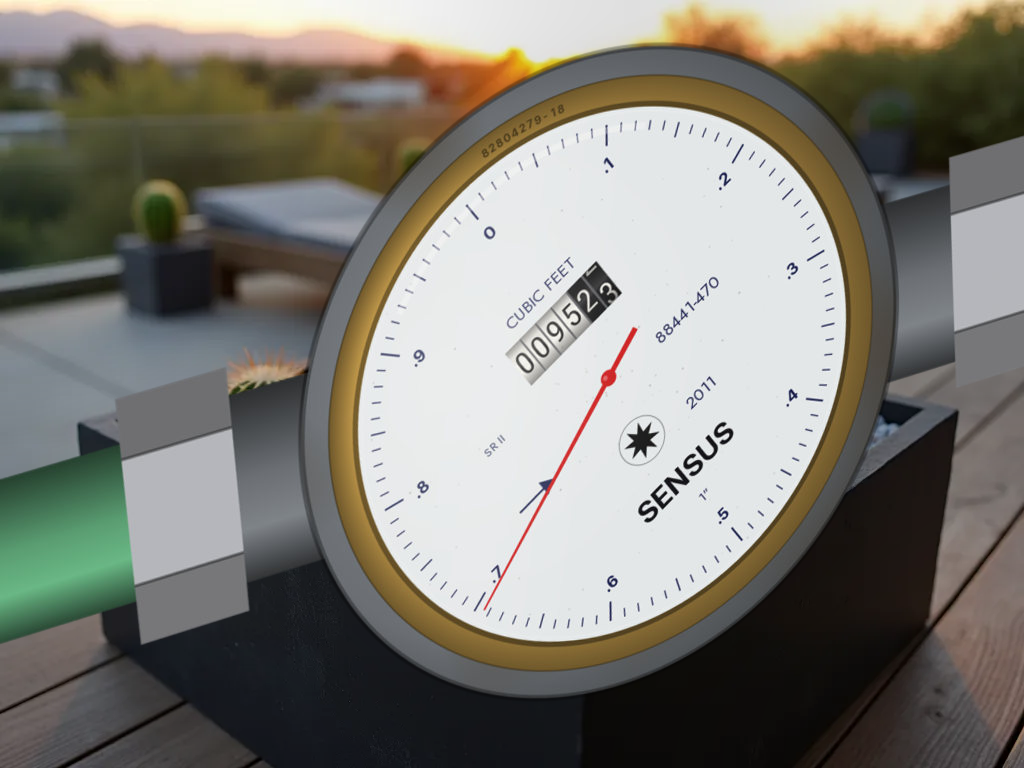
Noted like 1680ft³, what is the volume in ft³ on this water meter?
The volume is 9522.69ft³
